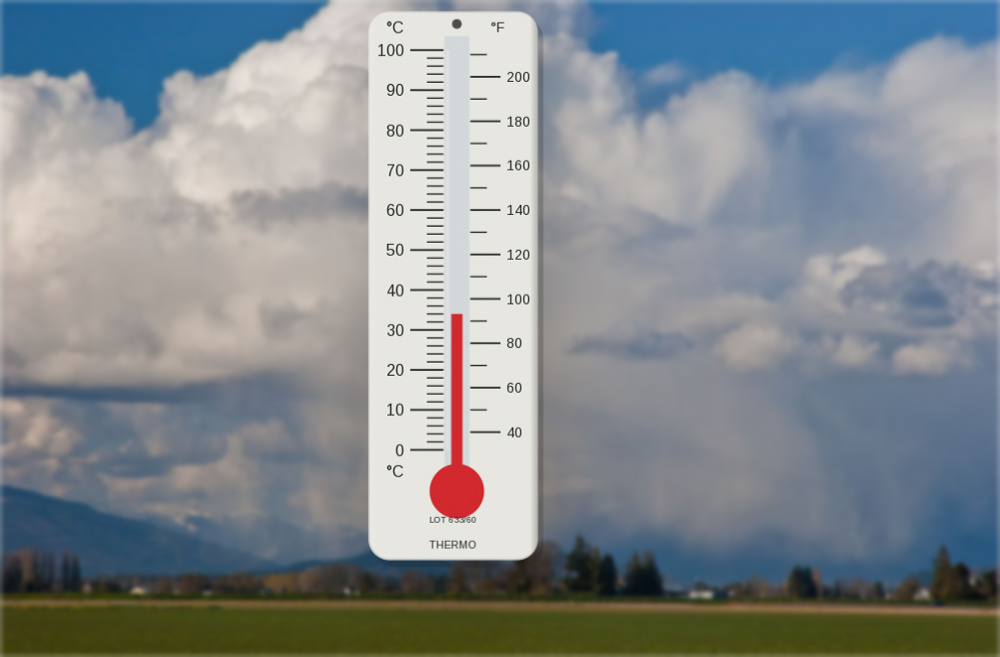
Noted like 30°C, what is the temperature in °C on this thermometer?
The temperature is 34°C
